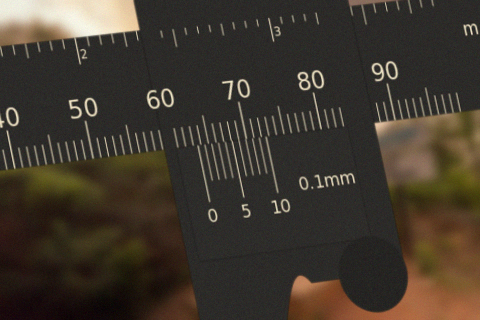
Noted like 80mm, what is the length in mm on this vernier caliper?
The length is 63.6mm
